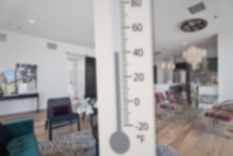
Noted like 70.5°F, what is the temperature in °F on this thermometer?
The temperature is 40°F
